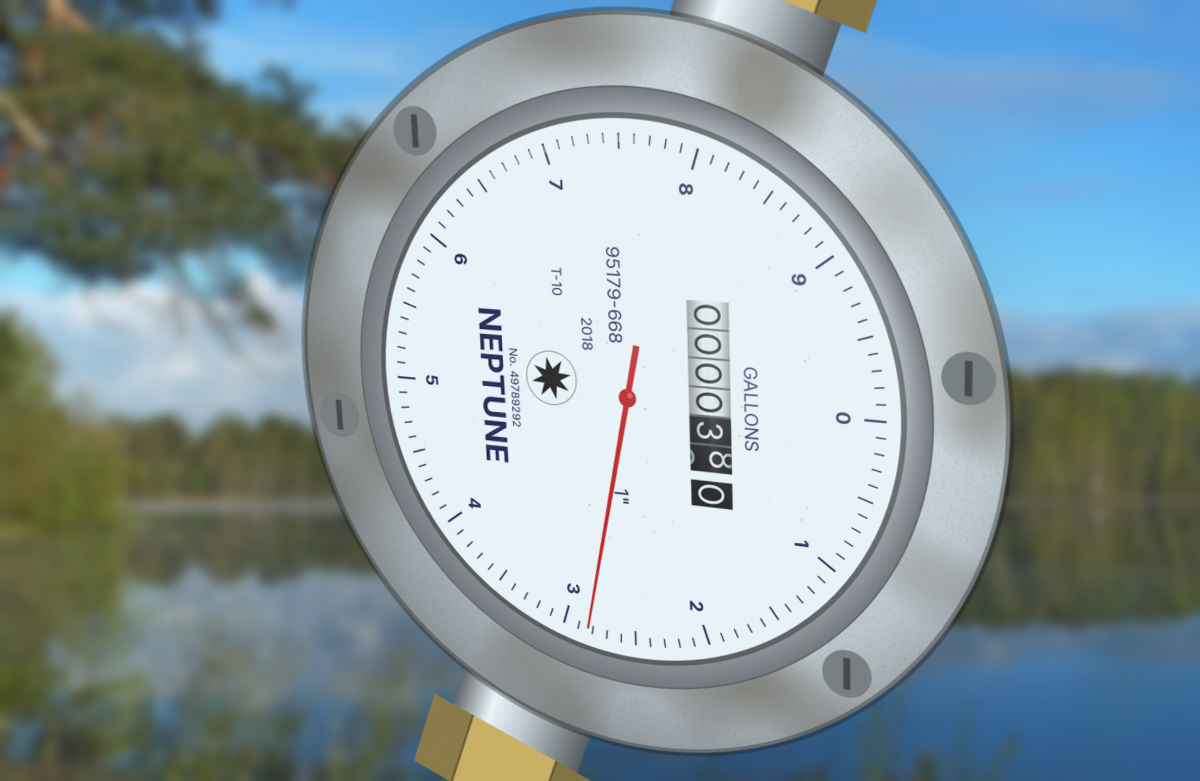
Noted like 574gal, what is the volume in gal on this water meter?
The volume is 382.8gal
